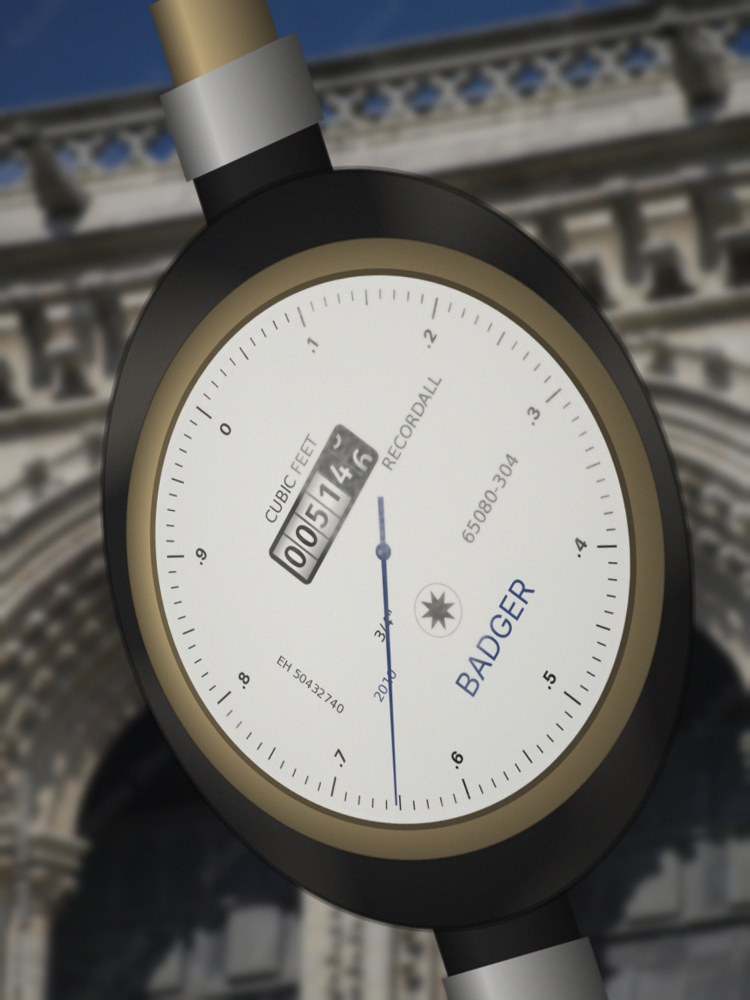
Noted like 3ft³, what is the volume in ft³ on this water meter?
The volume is 5145.65ft³
